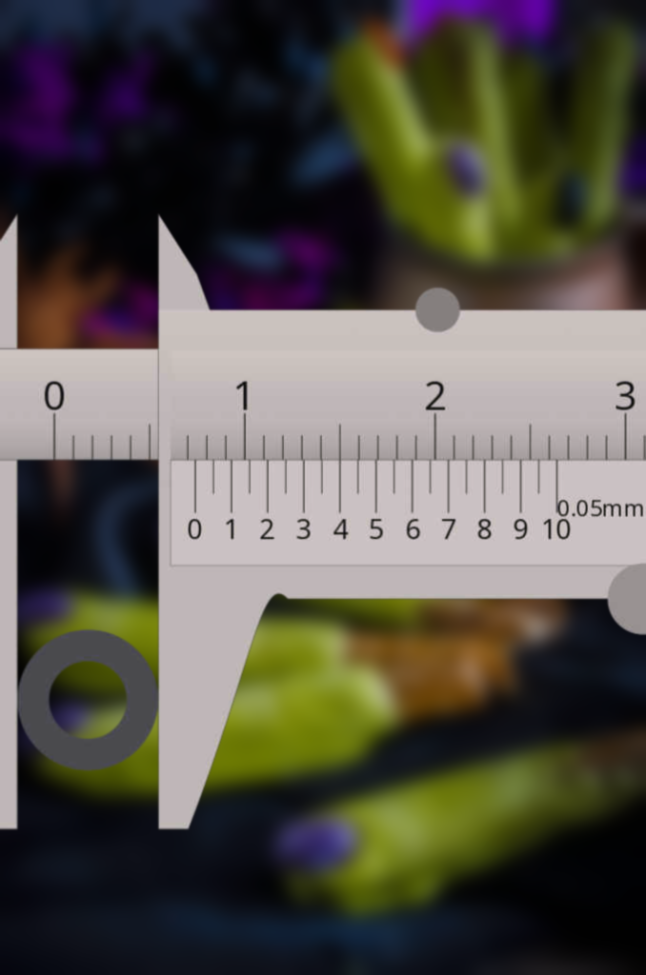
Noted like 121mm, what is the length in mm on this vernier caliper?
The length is 7.4mm
